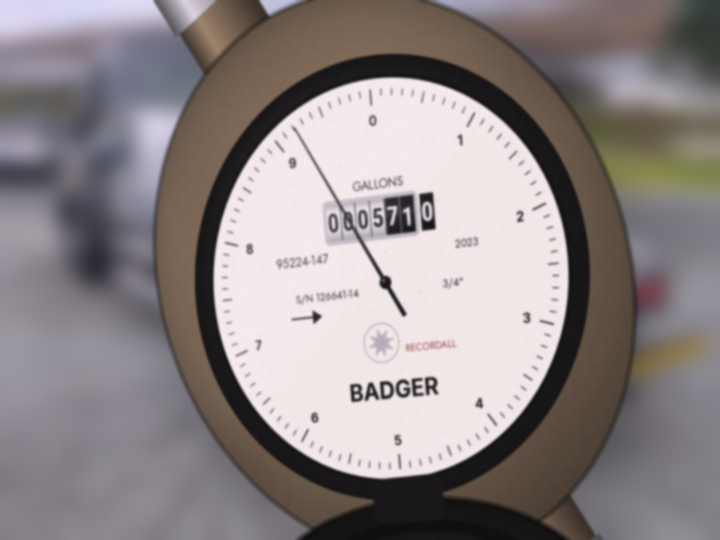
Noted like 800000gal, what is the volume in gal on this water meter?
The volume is 5709.2gal
